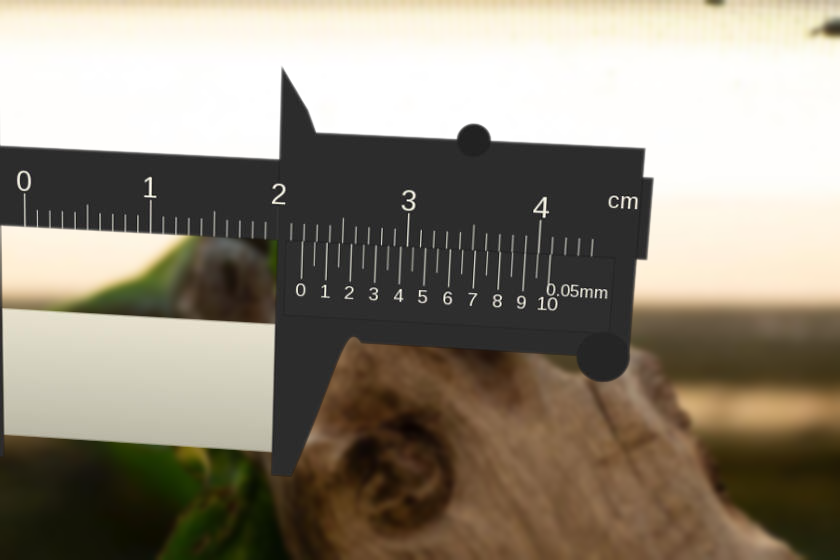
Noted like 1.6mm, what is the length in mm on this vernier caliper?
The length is 21.9mm
